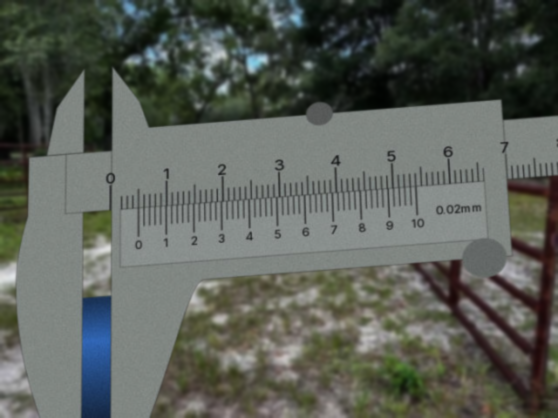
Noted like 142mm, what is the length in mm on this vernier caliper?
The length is 5.0mm
